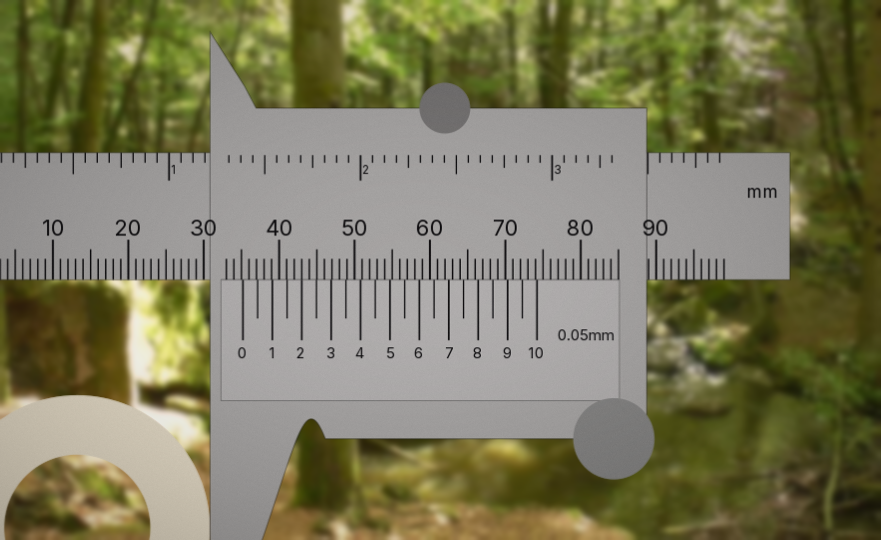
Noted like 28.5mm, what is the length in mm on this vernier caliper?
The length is 35.2mm
